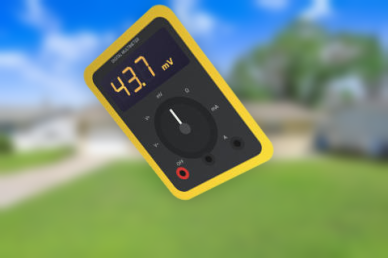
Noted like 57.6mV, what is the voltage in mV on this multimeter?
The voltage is 43.7mV
